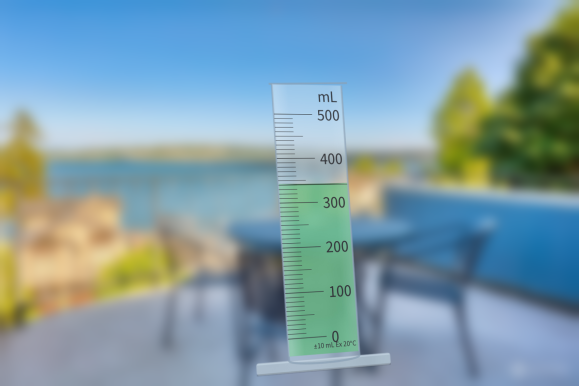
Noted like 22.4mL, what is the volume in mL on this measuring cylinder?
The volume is 340mL
